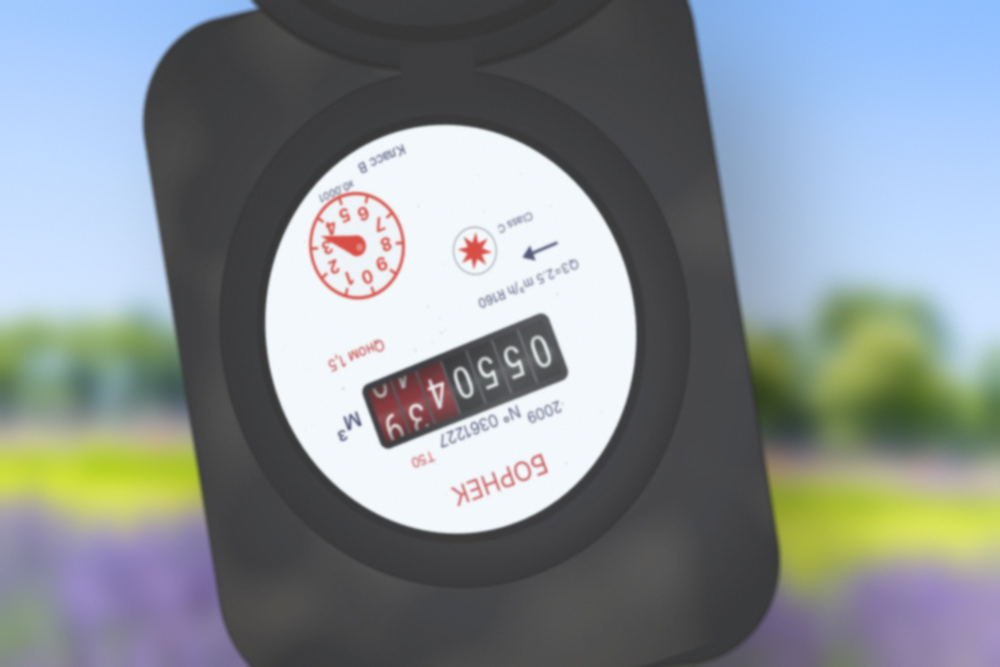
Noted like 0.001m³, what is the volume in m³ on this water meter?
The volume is 550.4393m³
